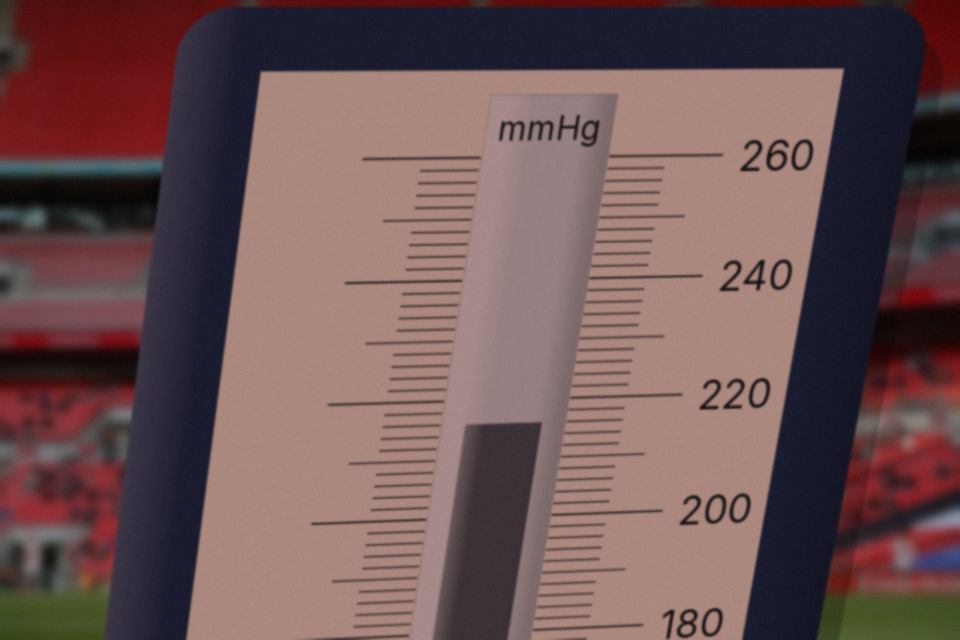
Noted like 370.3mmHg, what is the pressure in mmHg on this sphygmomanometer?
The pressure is 216mmHg
